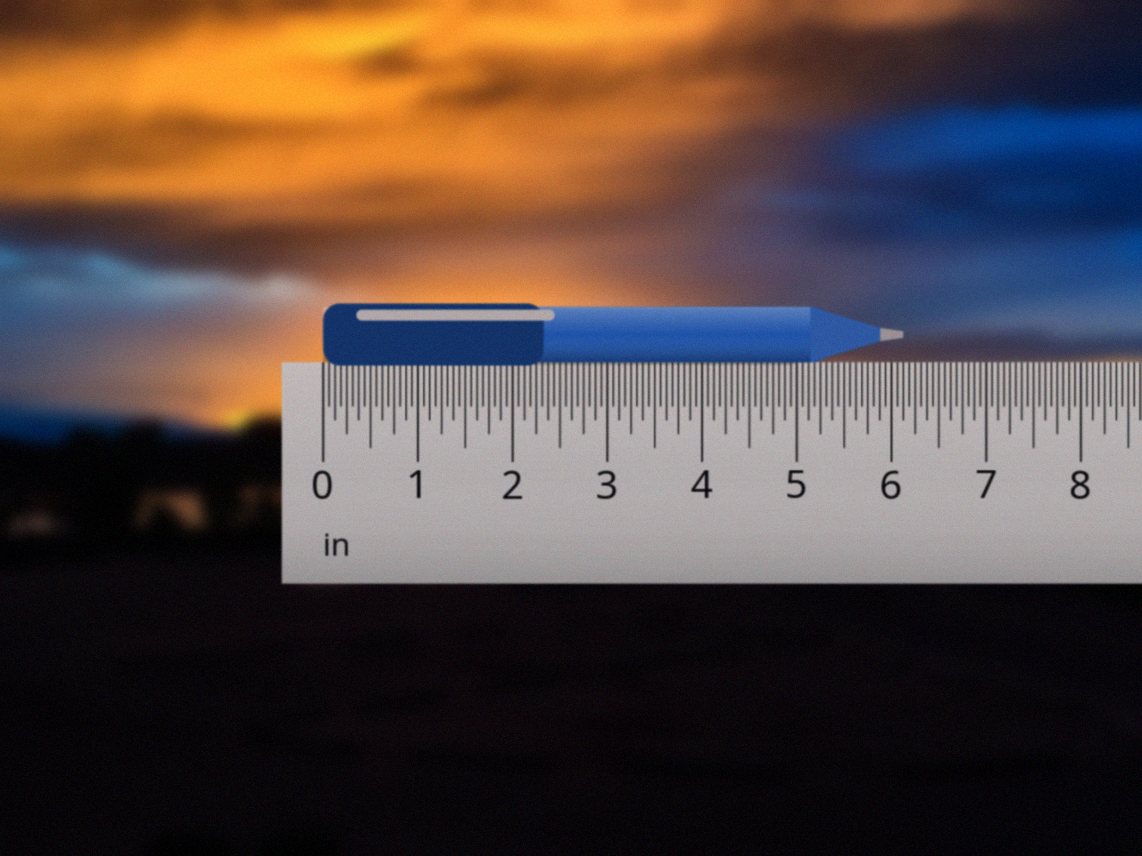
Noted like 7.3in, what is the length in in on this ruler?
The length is 6.125in
